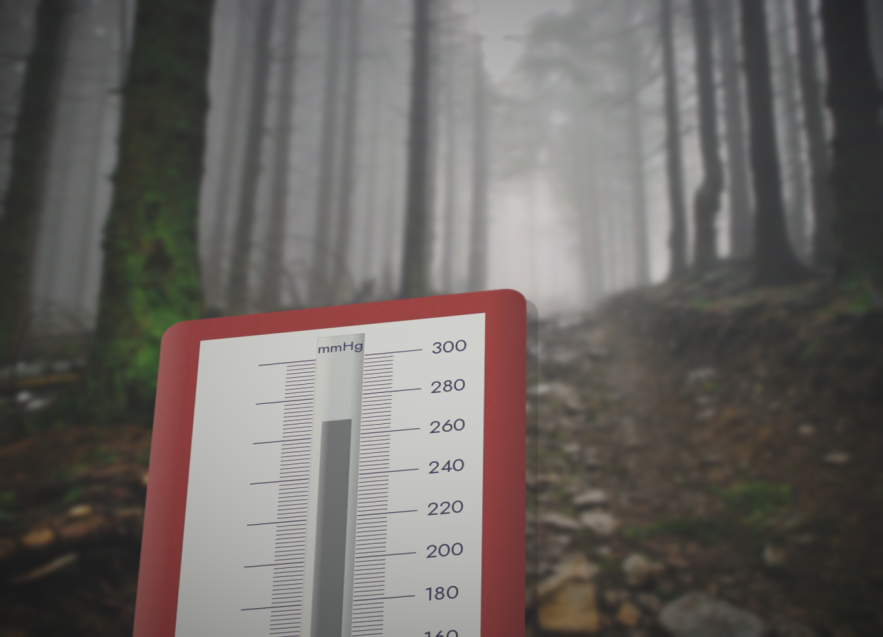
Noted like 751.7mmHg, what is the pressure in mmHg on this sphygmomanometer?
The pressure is 268mmHg
